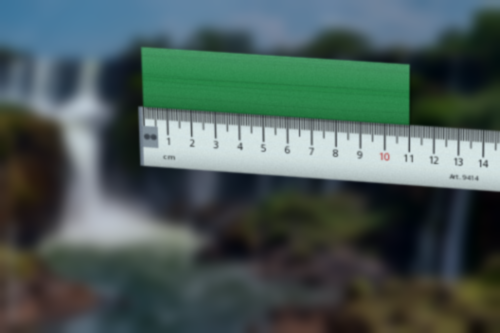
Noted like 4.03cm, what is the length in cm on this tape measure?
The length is 11cm
